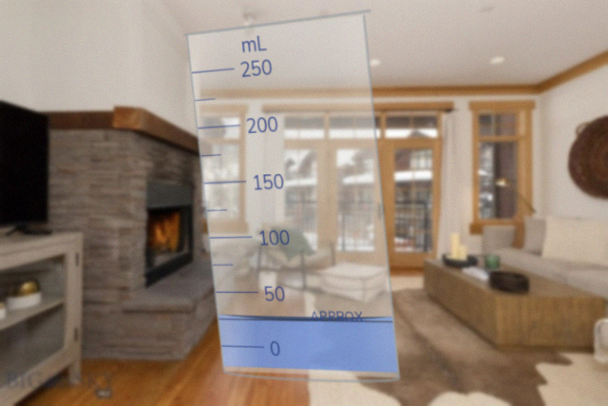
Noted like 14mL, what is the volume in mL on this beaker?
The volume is 25mL
